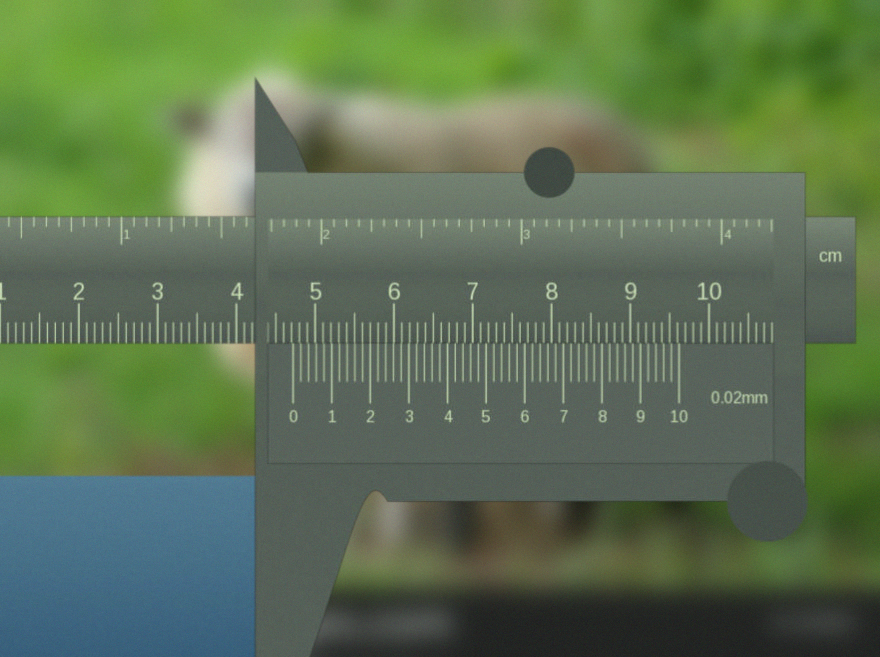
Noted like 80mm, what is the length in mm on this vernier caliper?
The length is 47.2mm
